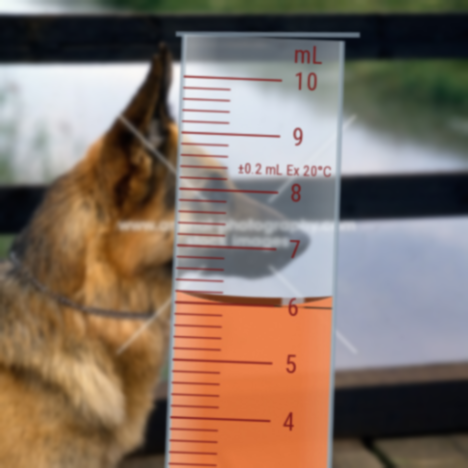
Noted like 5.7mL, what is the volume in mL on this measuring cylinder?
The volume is 6mL
